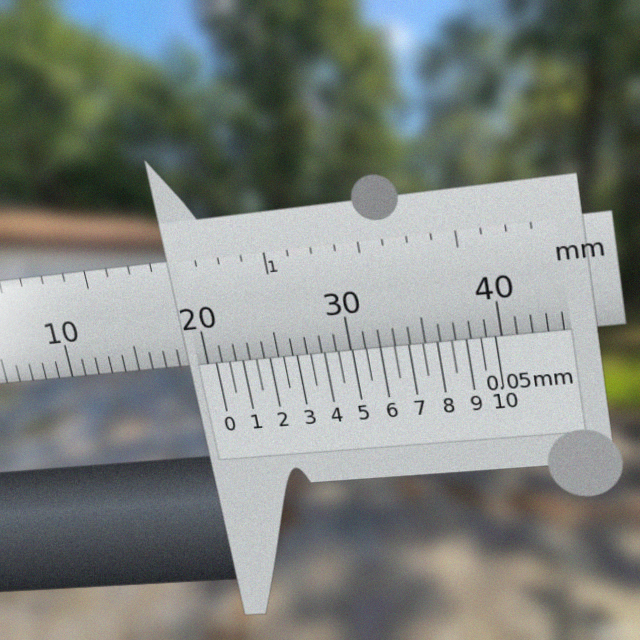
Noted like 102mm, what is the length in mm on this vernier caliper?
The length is 20.6mm
